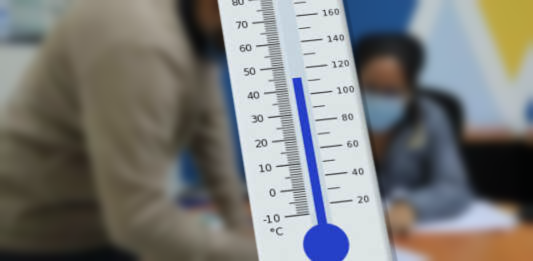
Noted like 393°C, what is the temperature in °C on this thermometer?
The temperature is 45°C
